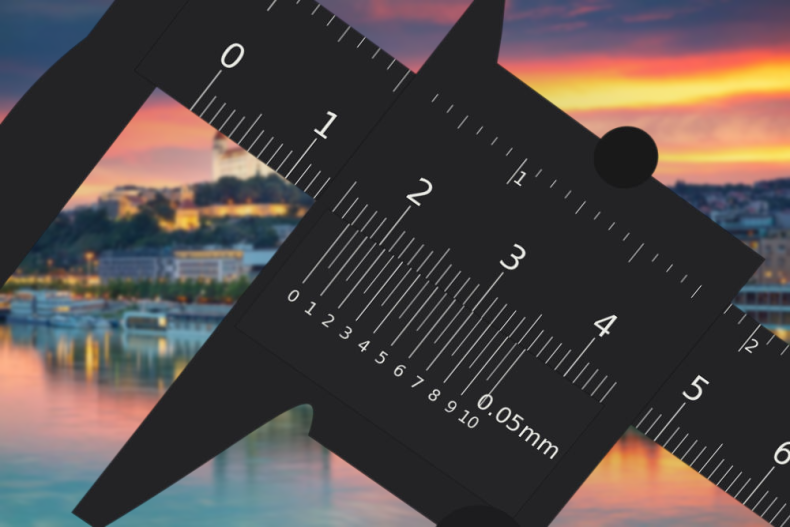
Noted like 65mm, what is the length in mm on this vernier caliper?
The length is 16.8mm
